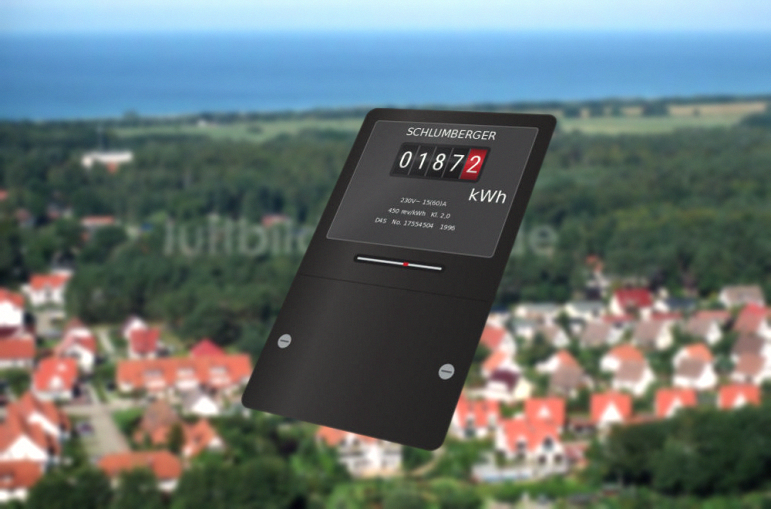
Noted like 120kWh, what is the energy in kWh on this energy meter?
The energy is 187.2kWh
